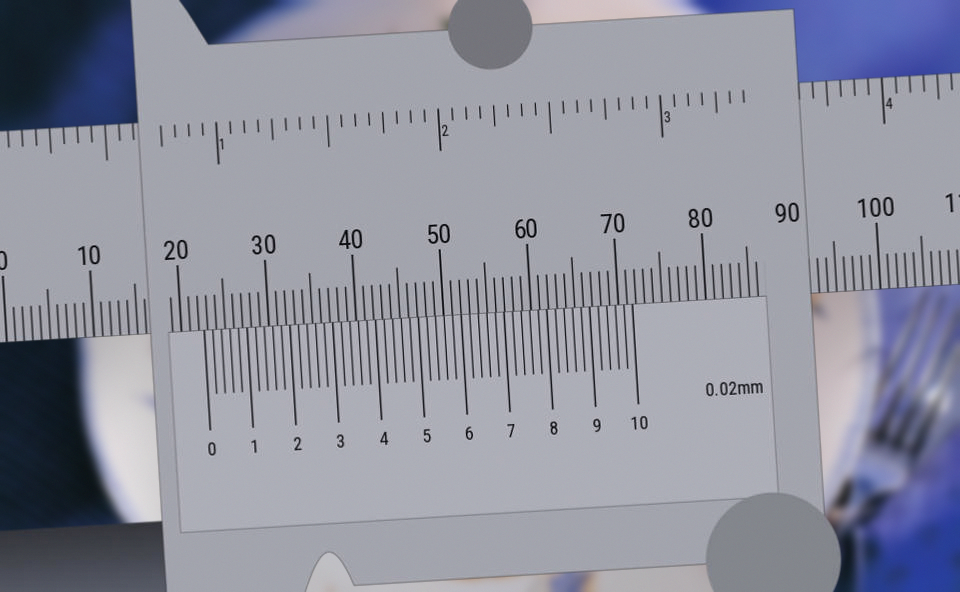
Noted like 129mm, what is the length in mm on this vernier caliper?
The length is 22.6mm
